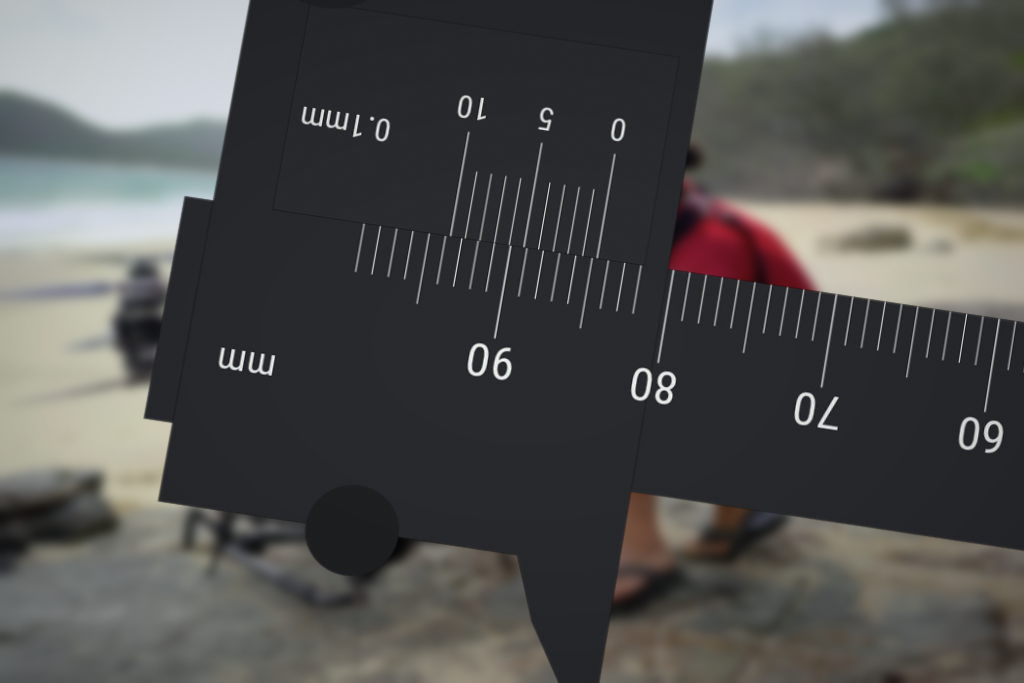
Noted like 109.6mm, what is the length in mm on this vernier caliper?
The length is 84.7mm
